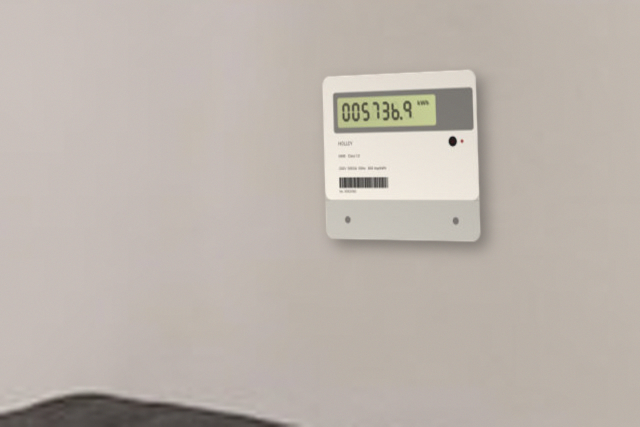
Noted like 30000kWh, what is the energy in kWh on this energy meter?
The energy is 5736.9kWh
